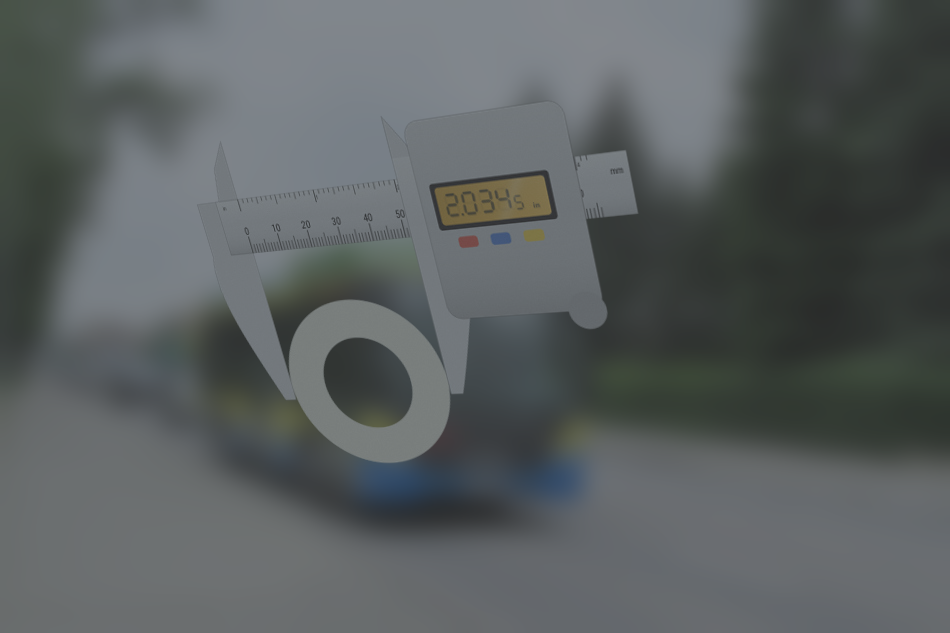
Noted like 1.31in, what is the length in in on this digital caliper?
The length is 2.0345in
